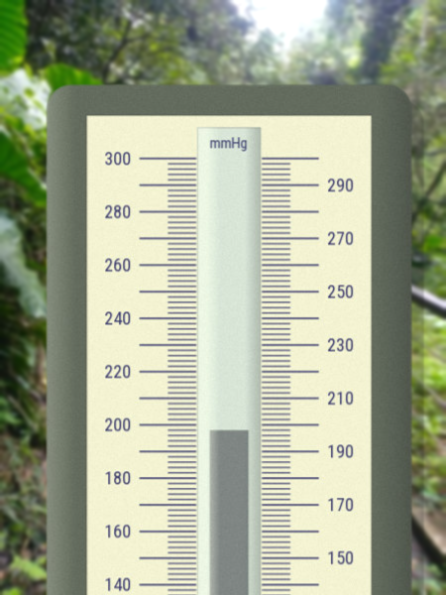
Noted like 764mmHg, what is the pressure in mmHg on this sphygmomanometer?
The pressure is 198mmHg
